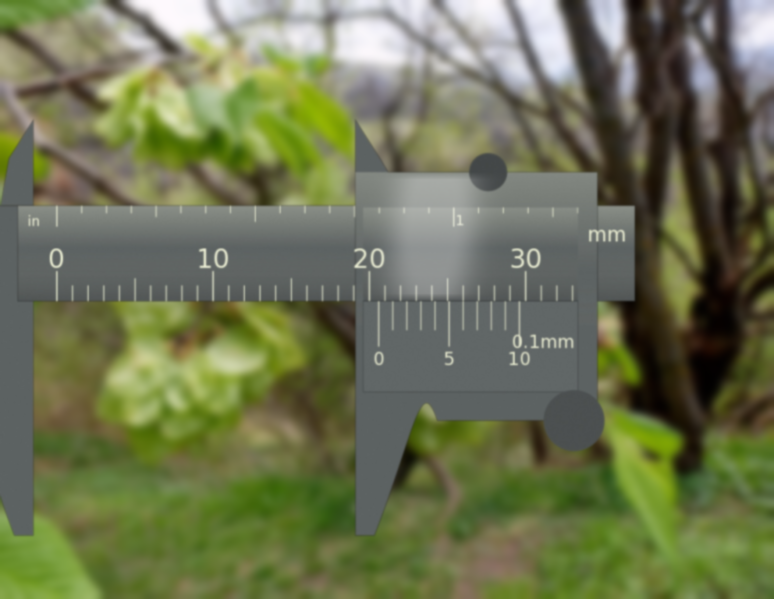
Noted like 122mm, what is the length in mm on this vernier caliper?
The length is 20.6mm
